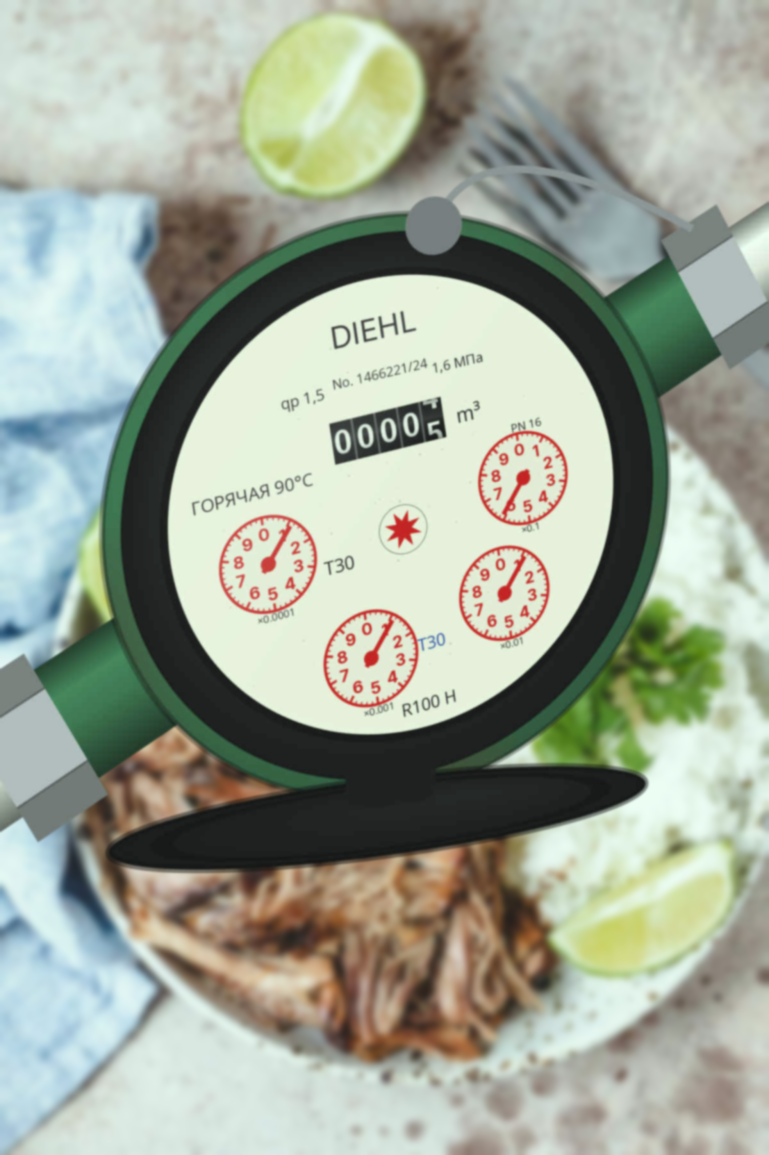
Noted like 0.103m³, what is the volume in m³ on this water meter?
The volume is 4.6111m³
